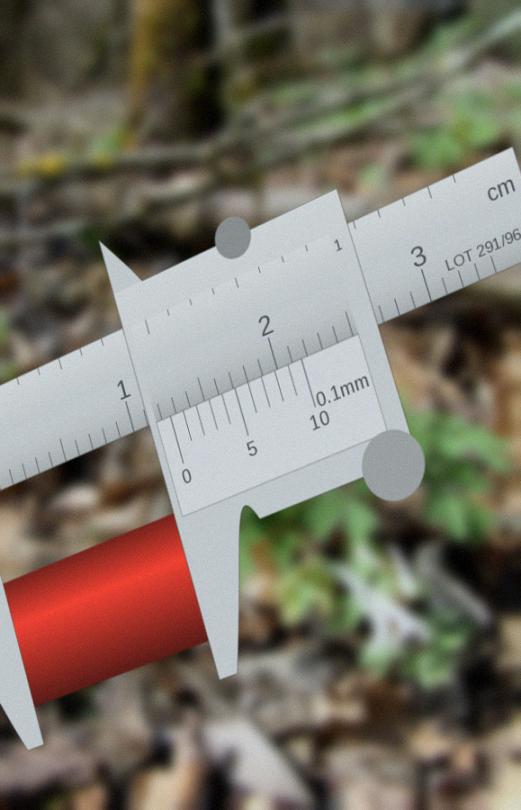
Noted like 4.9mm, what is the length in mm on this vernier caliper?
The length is 12.6mm
